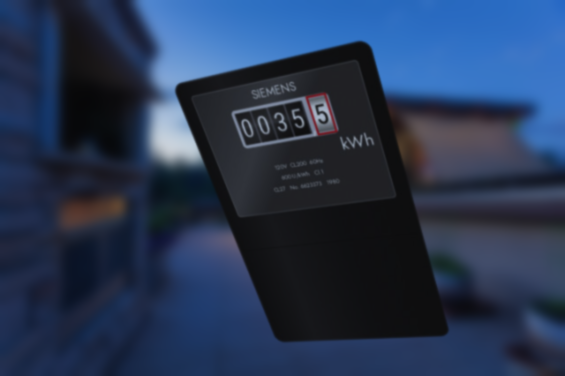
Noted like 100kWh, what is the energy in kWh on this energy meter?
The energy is 35.5kWh
